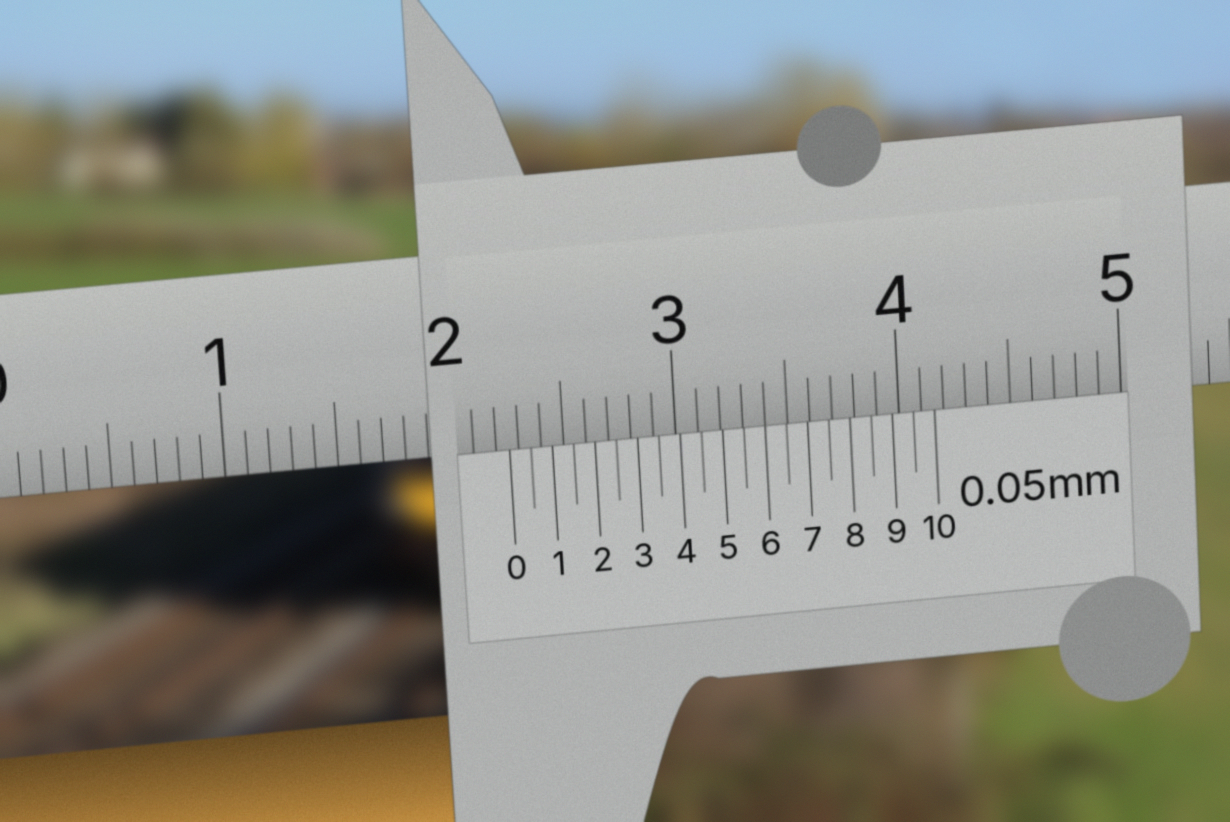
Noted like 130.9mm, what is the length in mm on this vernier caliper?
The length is 22.6mm
